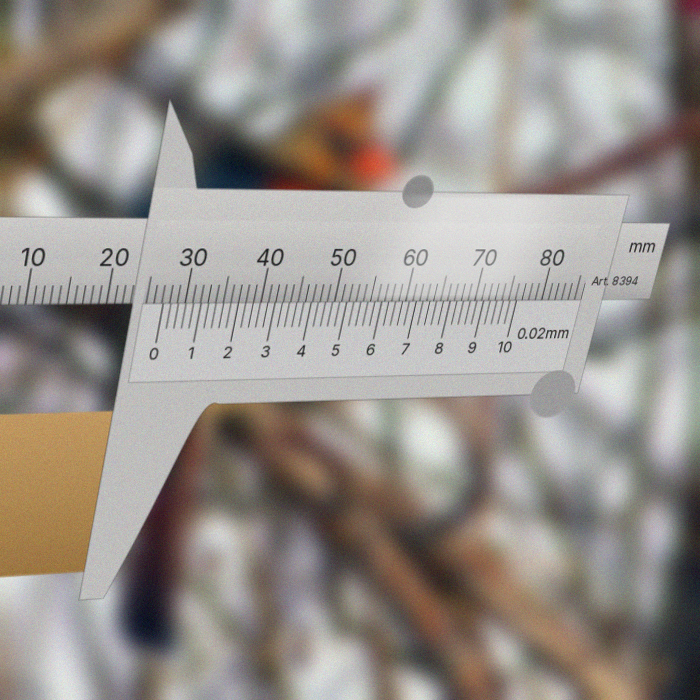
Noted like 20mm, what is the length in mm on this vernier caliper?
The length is 27.2mm
